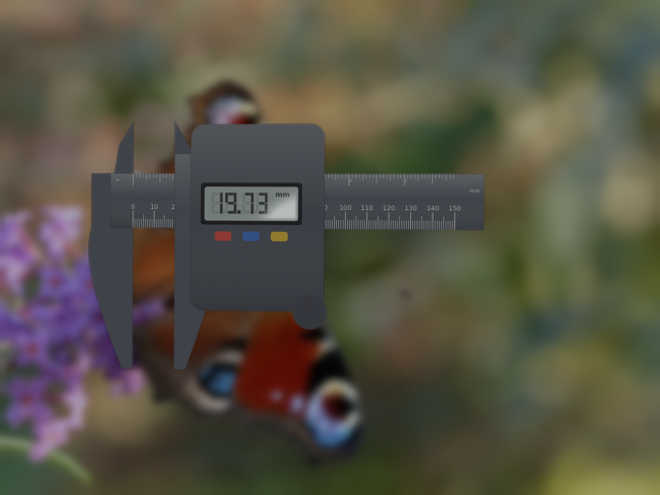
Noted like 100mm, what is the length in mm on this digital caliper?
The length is 19.73mm
